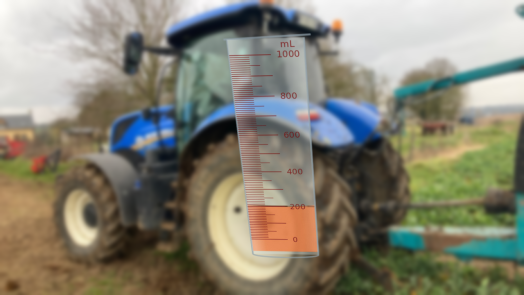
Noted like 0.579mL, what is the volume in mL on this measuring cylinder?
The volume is 200mL
